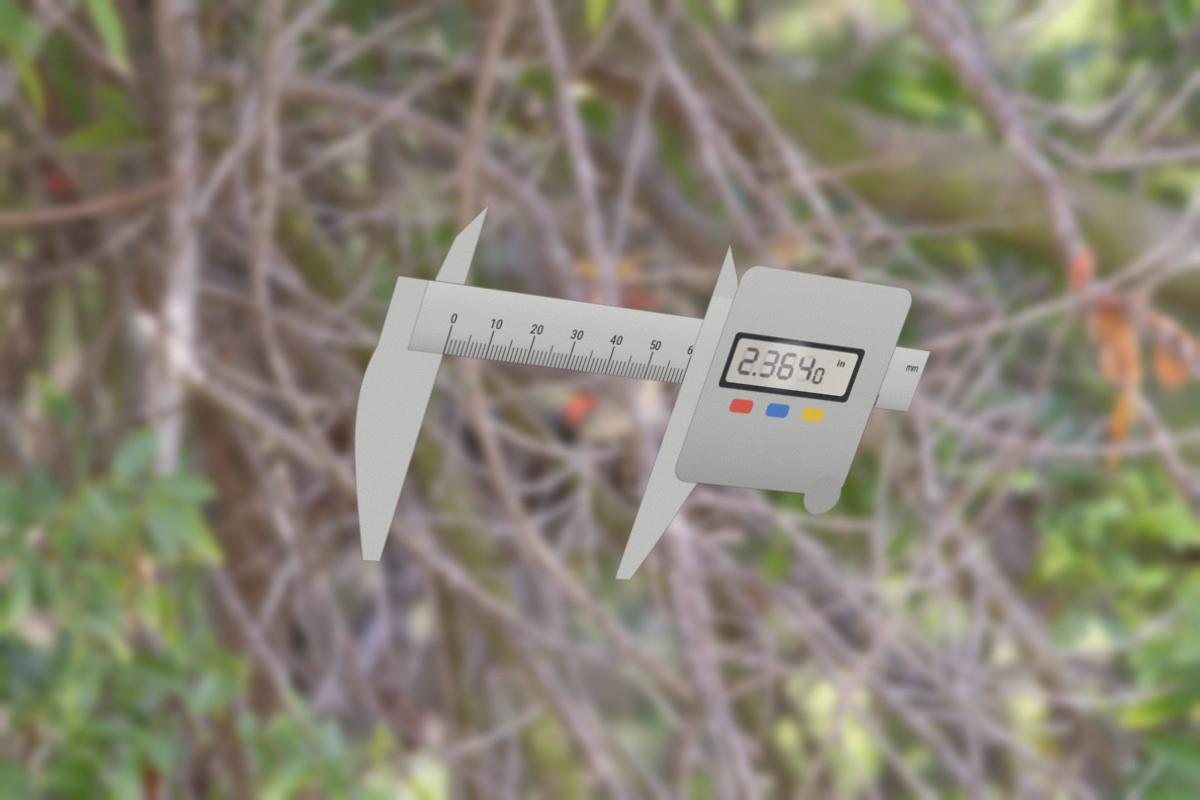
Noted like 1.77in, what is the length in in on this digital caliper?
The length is 2.3640in
